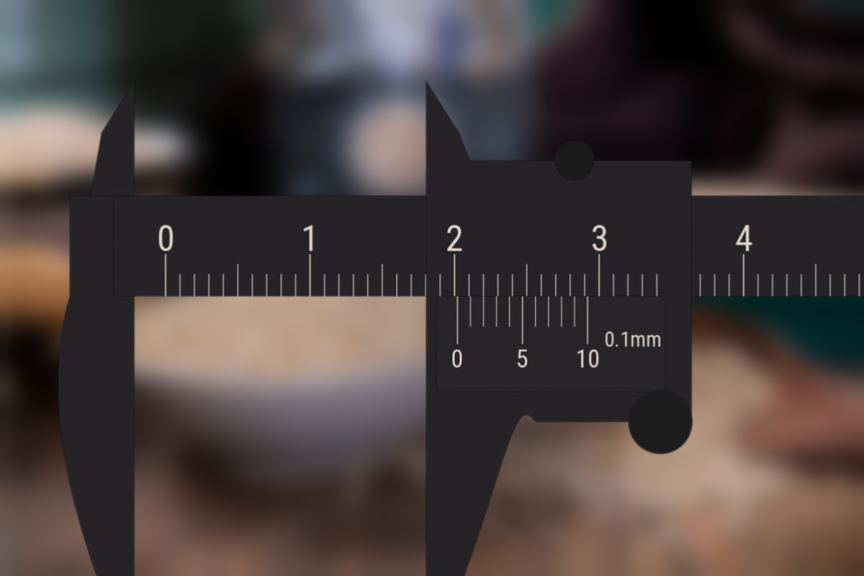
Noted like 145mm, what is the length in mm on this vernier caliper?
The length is 20.2mm
